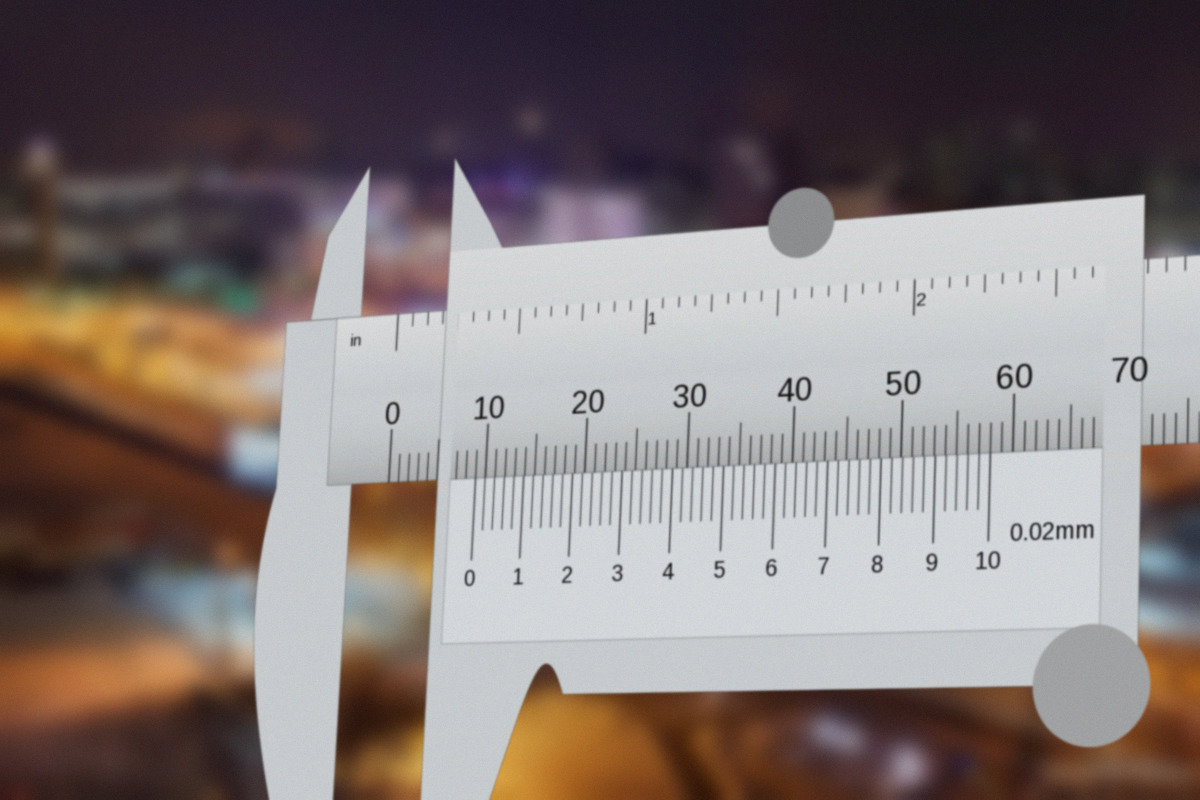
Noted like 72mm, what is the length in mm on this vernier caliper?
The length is 9.0mm
